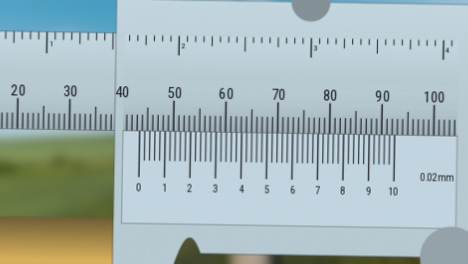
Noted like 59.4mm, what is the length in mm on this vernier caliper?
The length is 43.5mm
